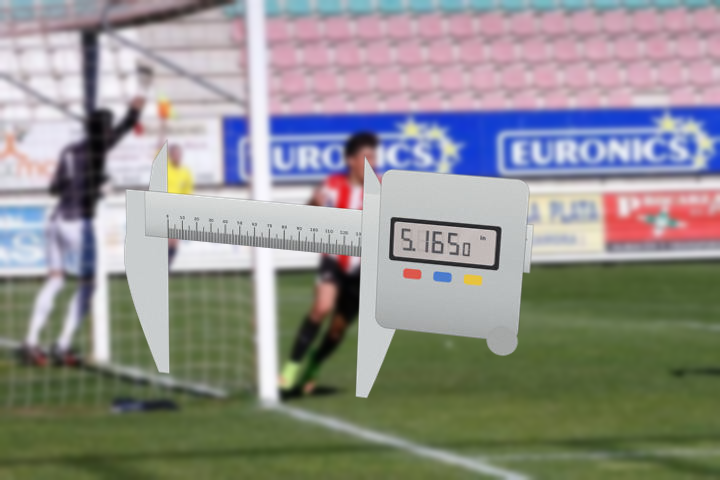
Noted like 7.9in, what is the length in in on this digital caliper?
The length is 5.1650in
